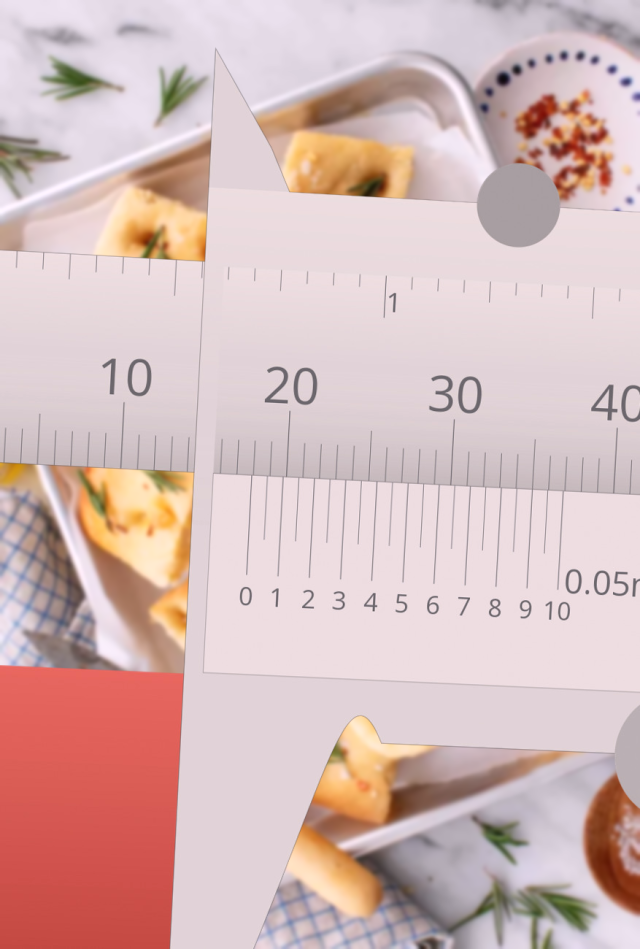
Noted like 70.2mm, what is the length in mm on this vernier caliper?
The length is 17.9mm
